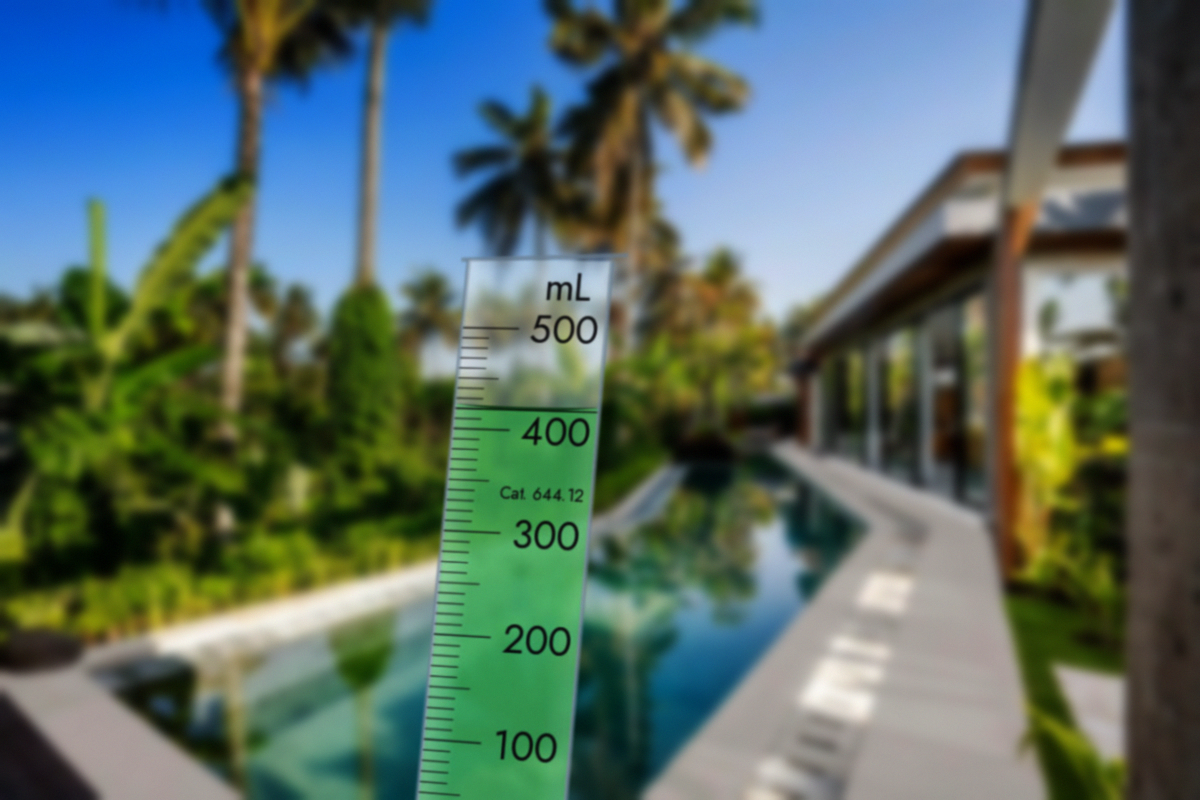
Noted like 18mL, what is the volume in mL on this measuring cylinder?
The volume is 420mL
